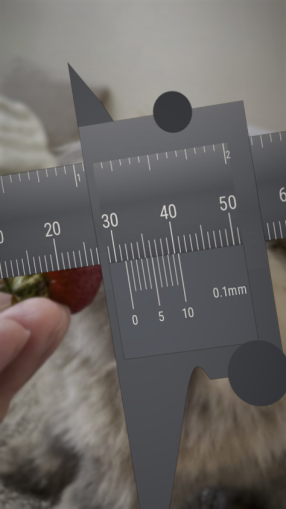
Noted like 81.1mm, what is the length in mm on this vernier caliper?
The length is 31.6mm
